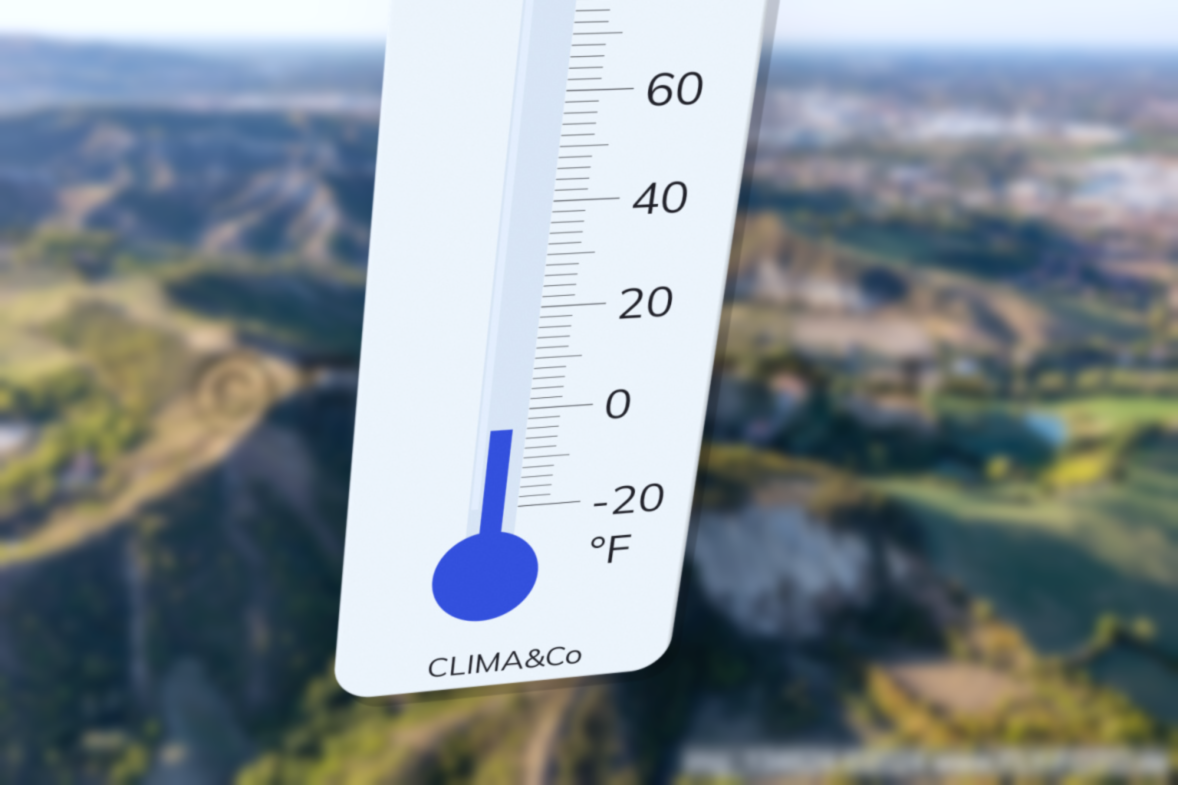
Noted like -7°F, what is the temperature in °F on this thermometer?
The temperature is -4°F
